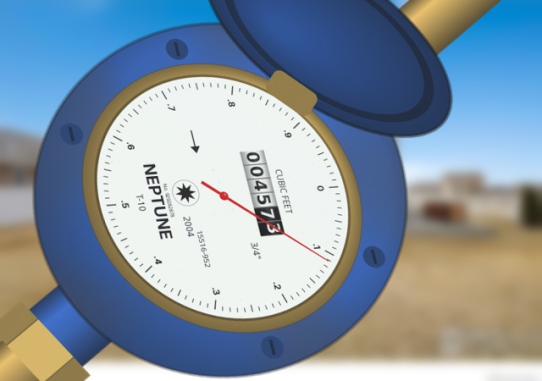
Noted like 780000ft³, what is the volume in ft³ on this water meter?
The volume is 4573.11ft³
